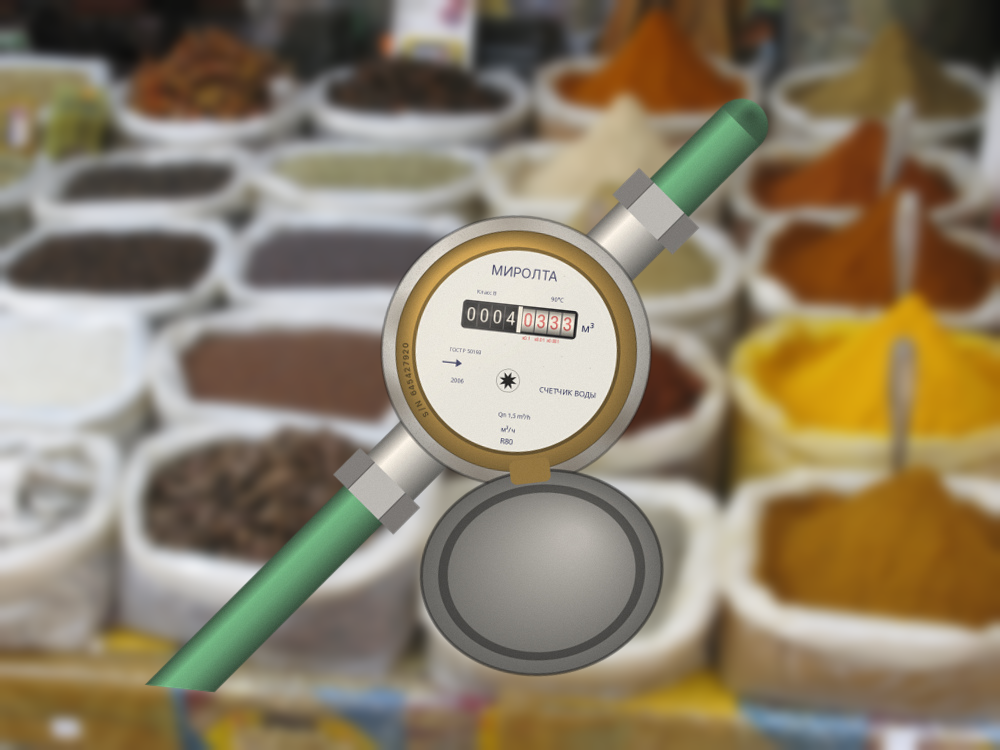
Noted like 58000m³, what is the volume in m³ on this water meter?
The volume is 4.0333m³
